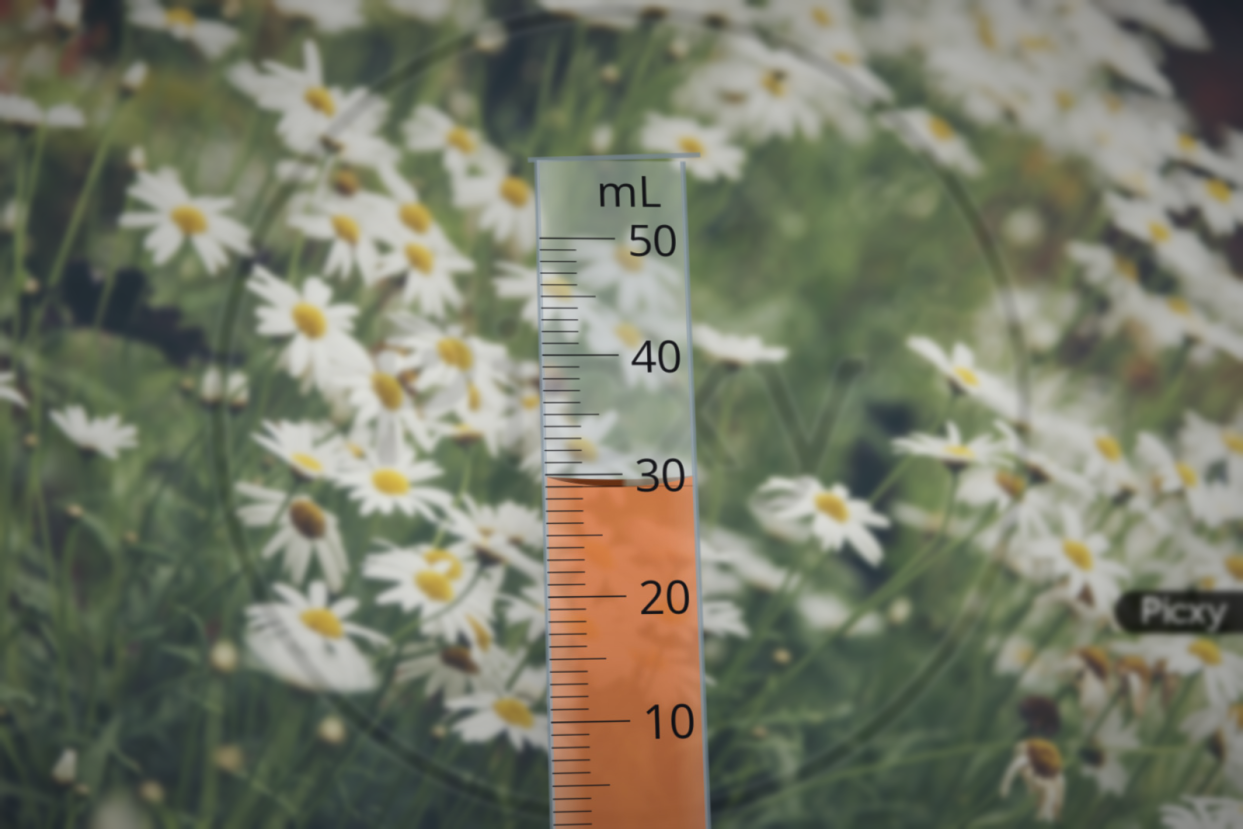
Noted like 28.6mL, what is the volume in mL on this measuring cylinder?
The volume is 29mL
